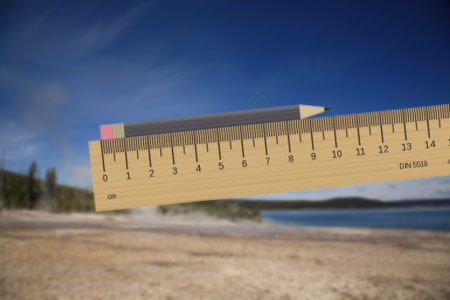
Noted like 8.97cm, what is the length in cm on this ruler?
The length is 10cm
